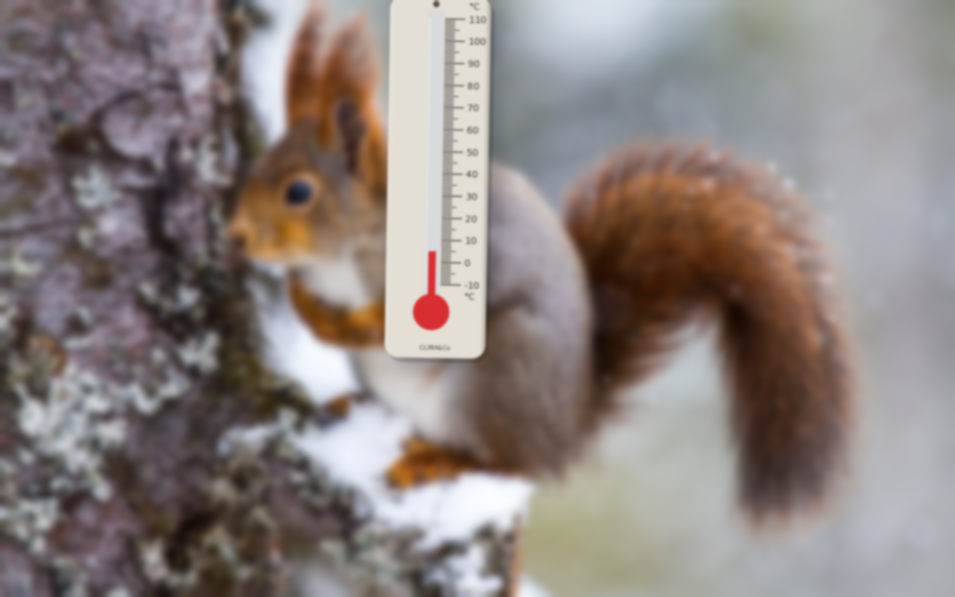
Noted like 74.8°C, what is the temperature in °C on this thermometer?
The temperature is 5°C
